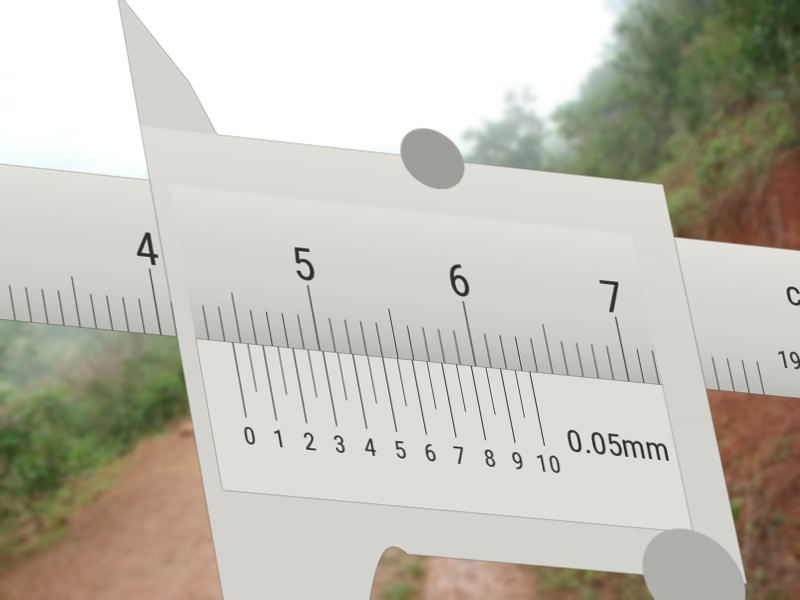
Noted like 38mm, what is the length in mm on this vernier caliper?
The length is 44.5mm
